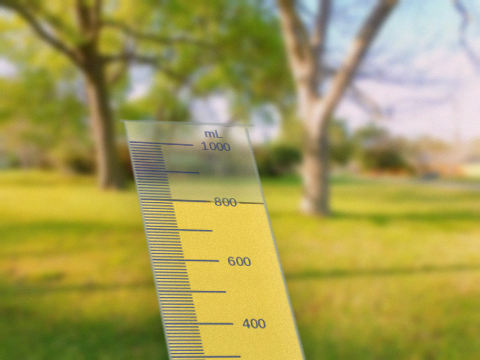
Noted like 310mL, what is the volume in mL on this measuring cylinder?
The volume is 800mL
